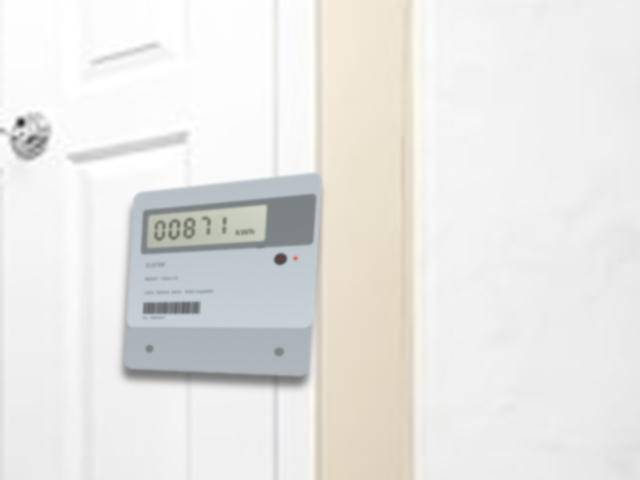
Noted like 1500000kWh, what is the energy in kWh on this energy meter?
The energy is 871kWh
